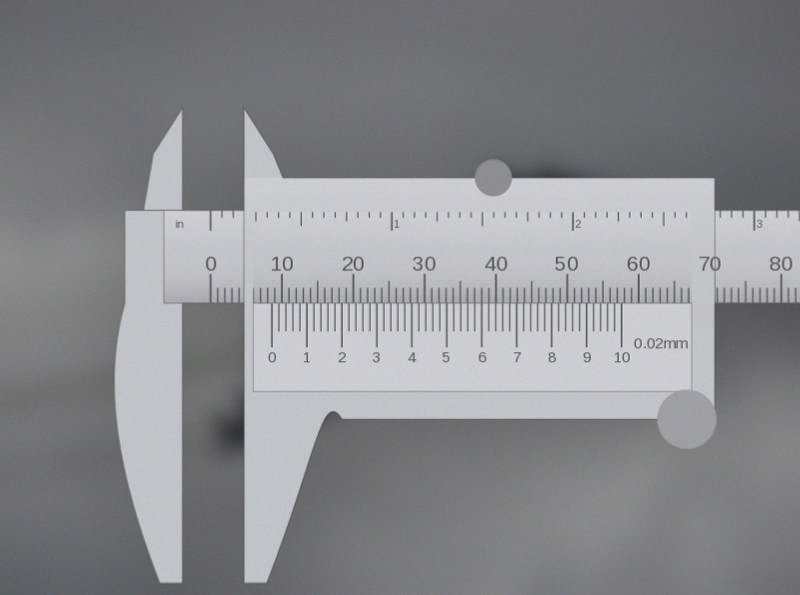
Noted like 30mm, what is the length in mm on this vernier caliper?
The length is 8.6mm
